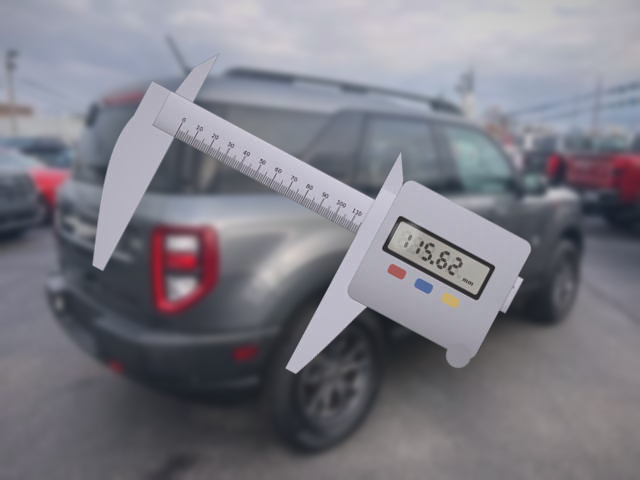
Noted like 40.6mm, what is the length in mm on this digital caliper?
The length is 115.62mm
